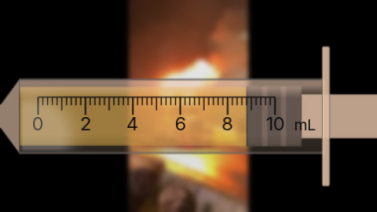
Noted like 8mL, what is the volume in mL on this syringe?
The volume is 8.8mL
